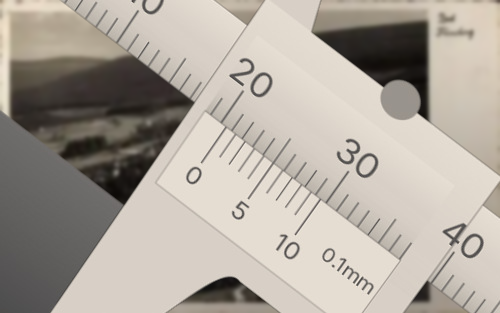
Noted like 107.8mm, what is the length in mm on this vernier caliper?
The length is 20.5mm
